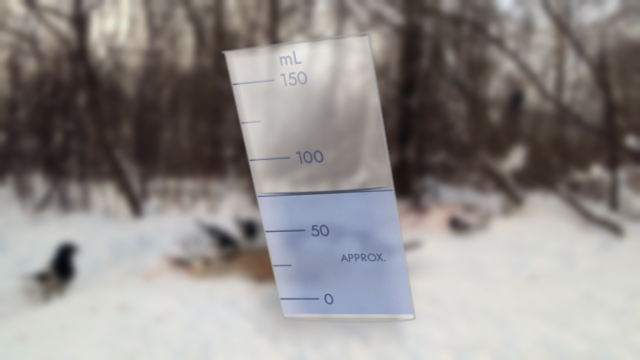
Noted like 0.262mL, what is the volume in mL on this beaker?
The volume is 75mL
